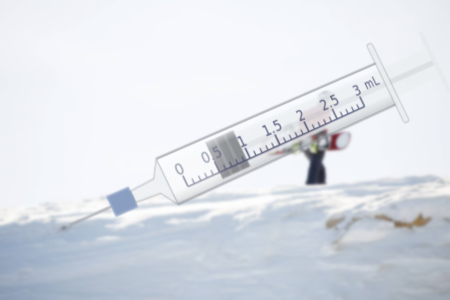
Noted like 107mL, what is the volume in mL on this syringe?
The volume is 0.5mL
